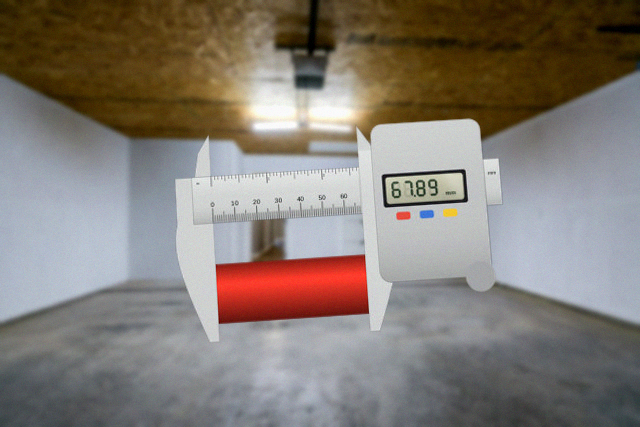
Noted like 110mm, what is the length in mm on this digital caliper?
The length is 67.89mm
